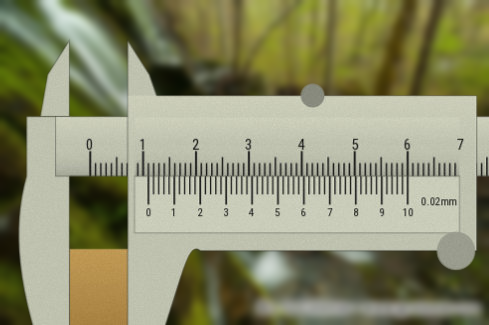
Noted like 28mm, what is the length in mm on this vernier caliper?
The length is 11.0mm
